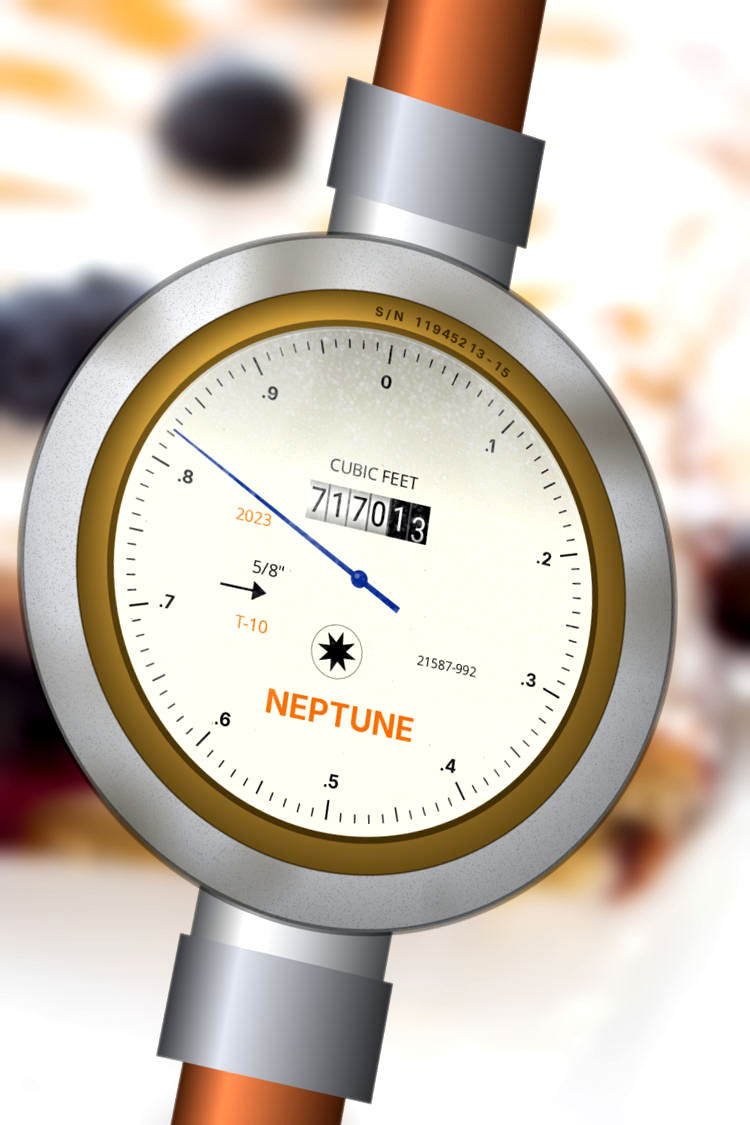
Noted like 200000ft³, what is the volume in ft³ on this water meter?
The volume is 717012.82ft³
